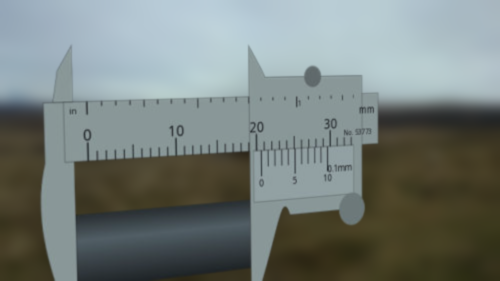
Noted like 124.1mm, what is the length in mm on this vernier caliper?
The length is 20.6mm
